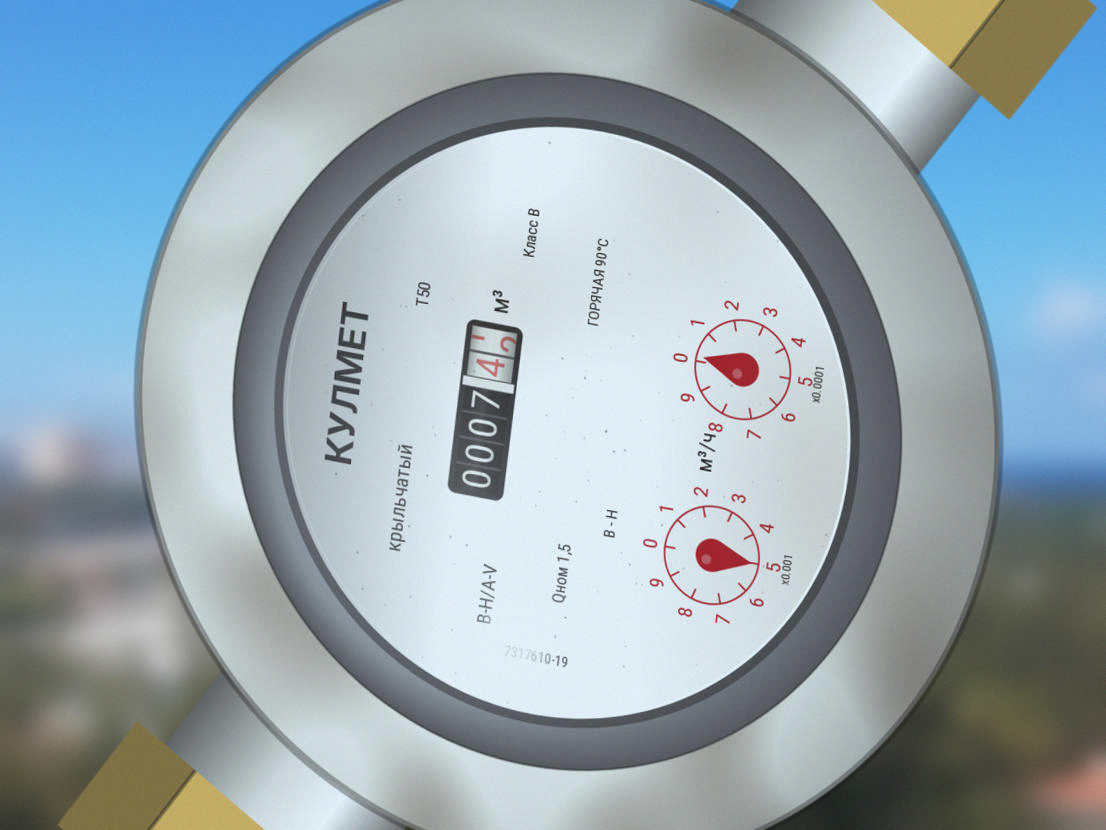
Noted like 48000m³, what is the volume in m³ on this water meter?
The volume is 7.4150m³
